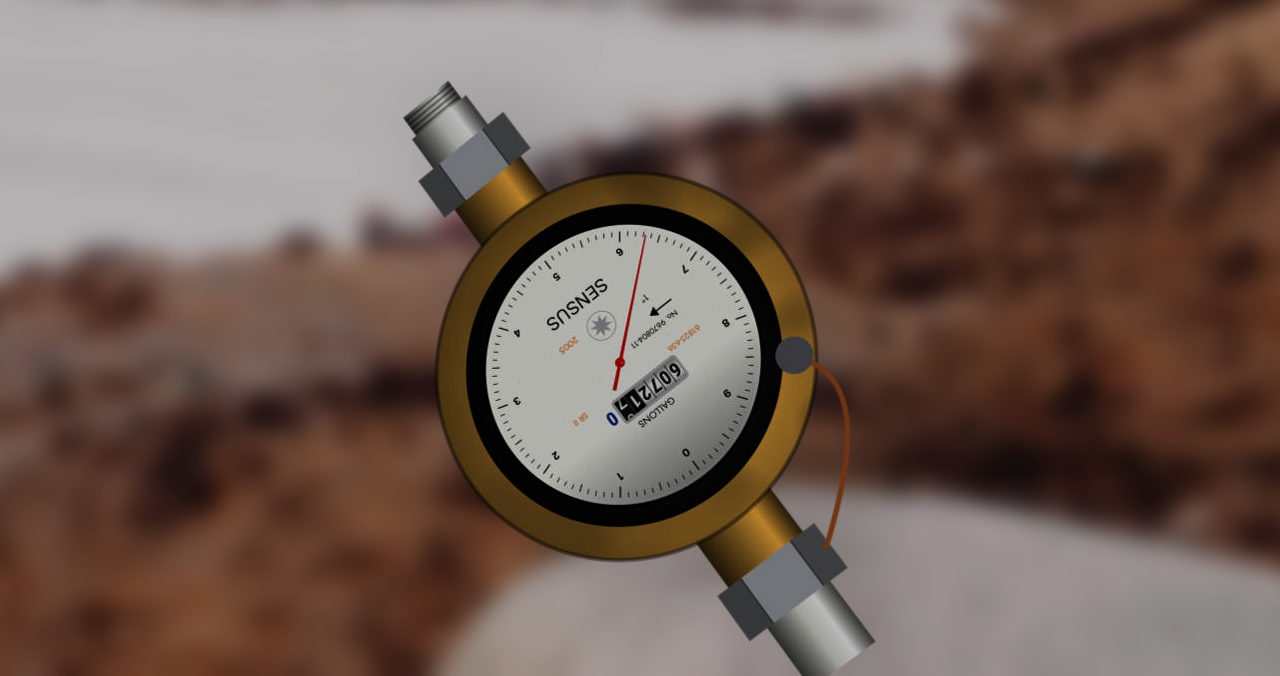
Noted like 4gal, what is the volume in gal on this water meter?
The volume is 6072166.3gal
